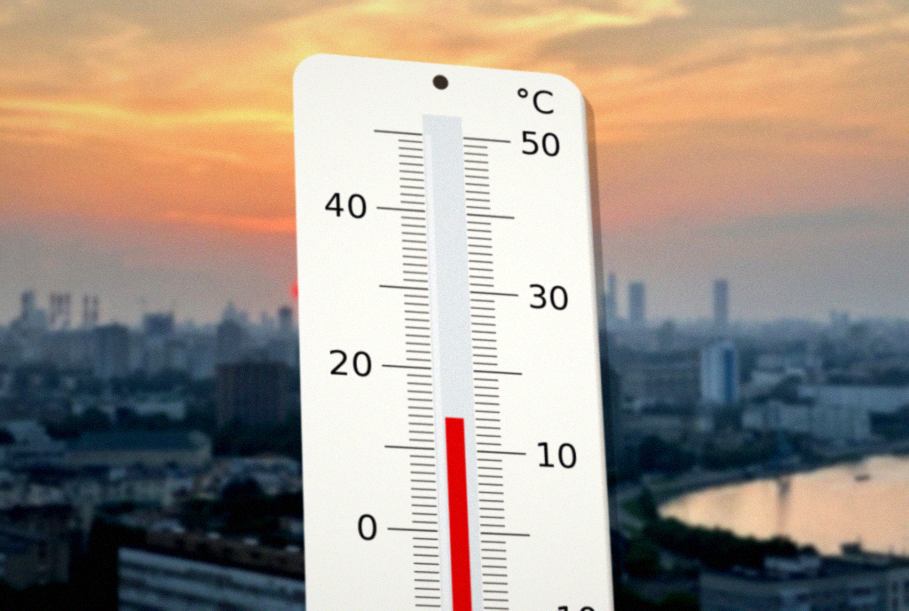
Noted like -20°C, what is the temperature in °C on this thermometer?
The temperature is 14°C
